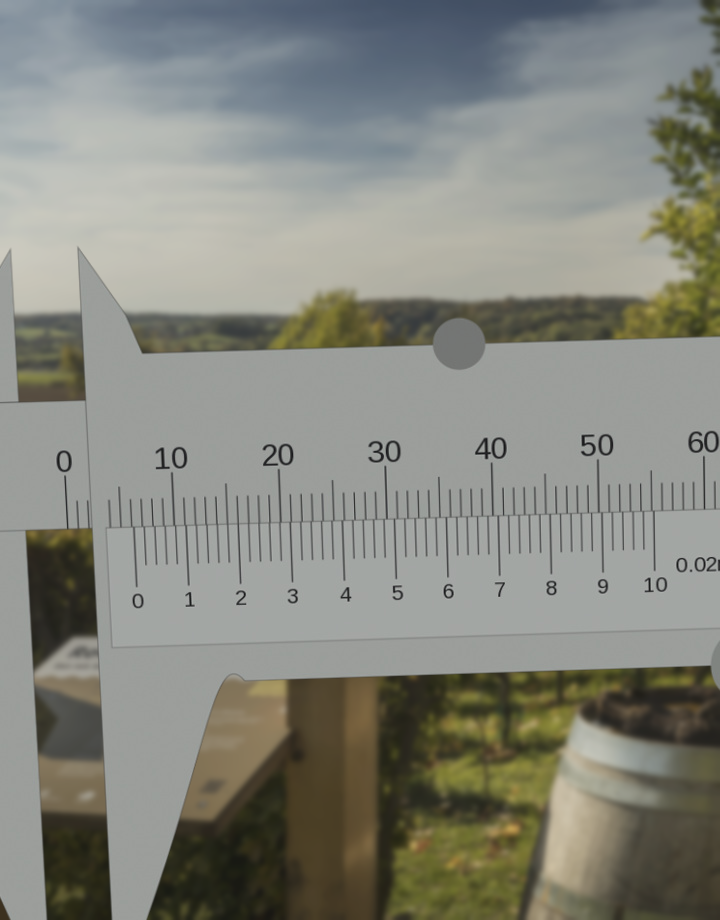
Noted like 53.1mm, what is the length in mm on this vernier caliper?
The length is 6.2mm
